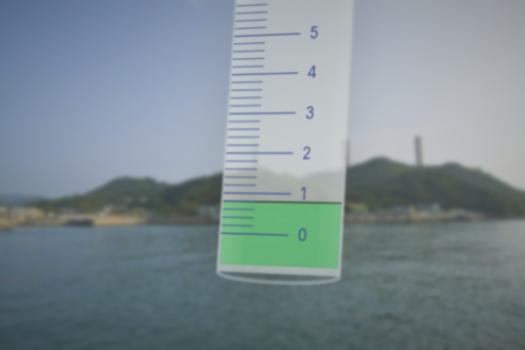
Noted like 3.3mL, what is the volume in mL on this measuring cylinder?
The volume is 0.8mL
